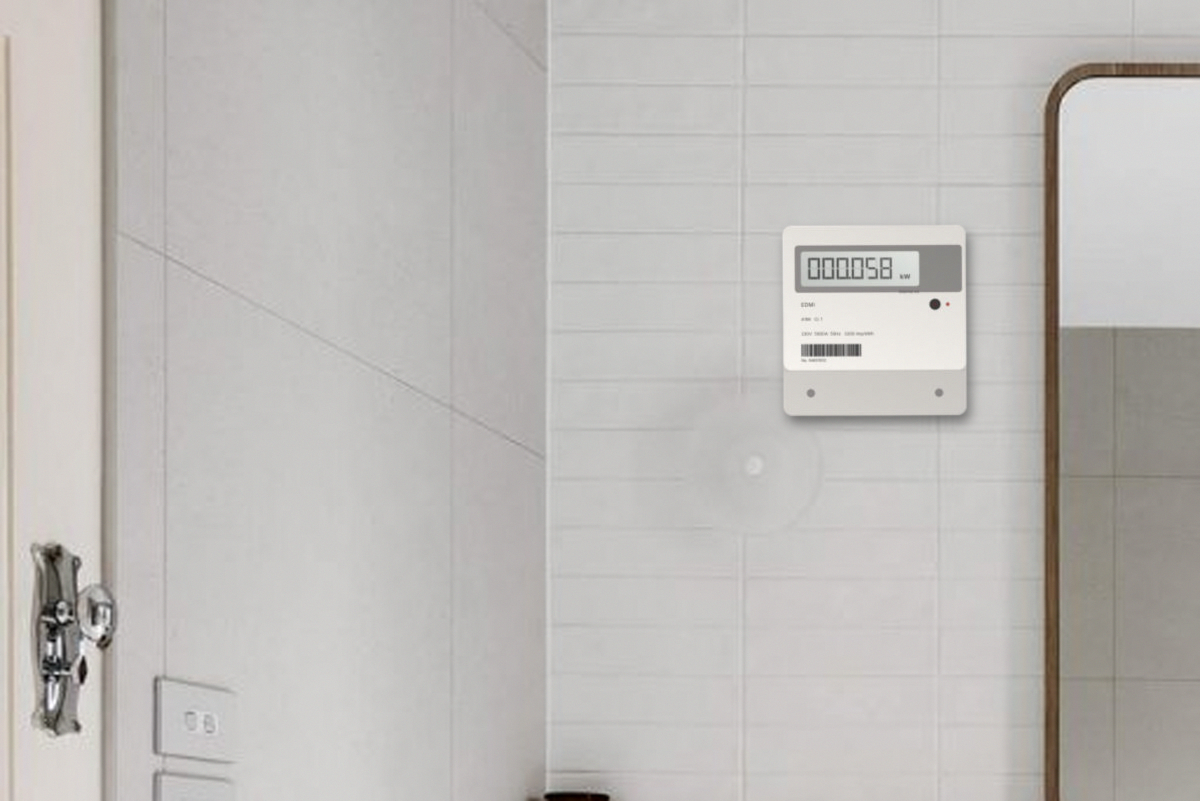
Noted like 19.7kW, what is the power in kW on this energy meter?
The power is 0.058kW
